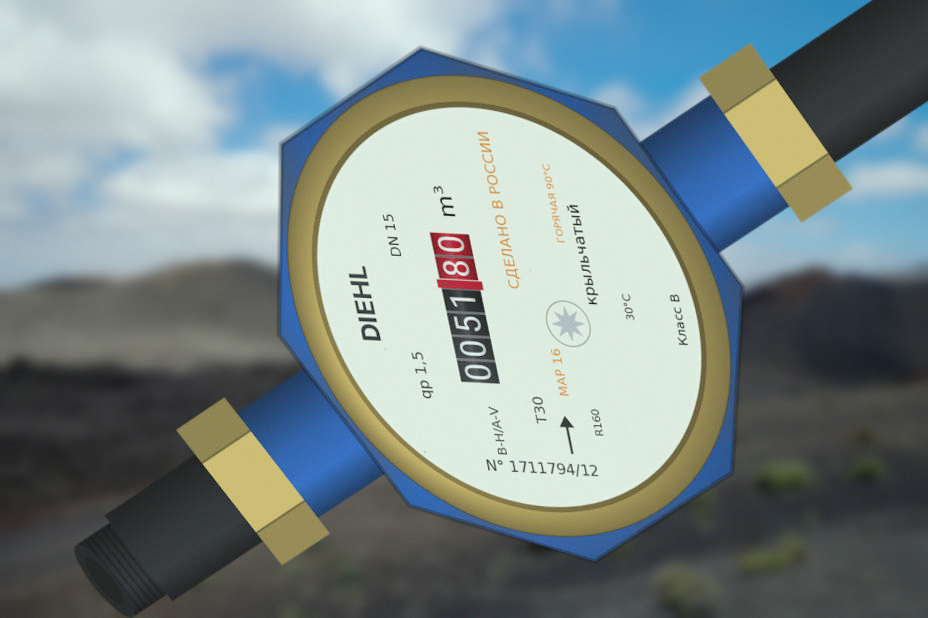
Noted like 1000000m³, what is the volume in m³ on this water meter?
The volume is 51.80m³
